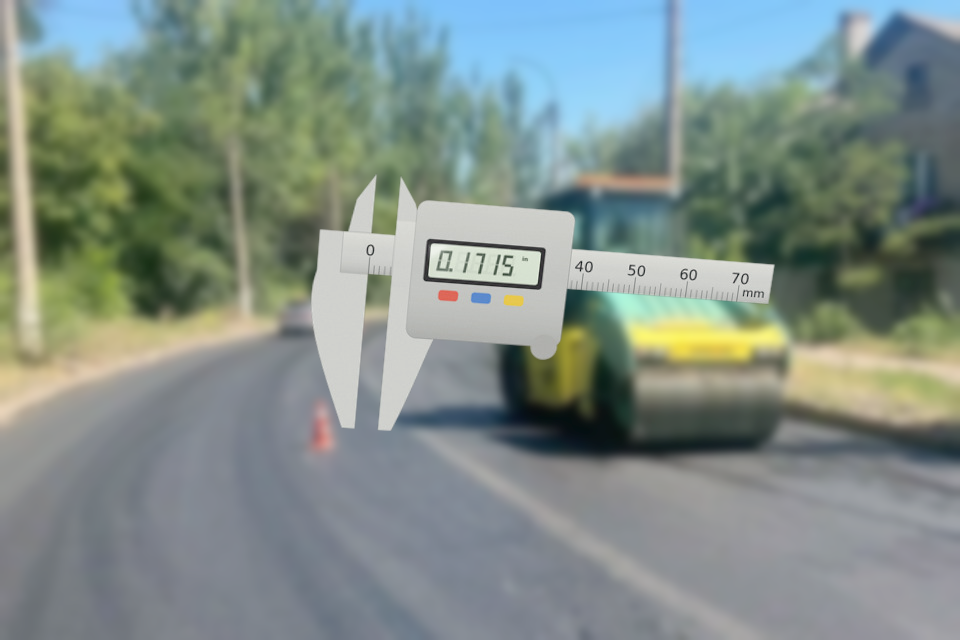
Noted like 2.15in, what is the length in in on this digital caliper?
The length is 0.1715in
